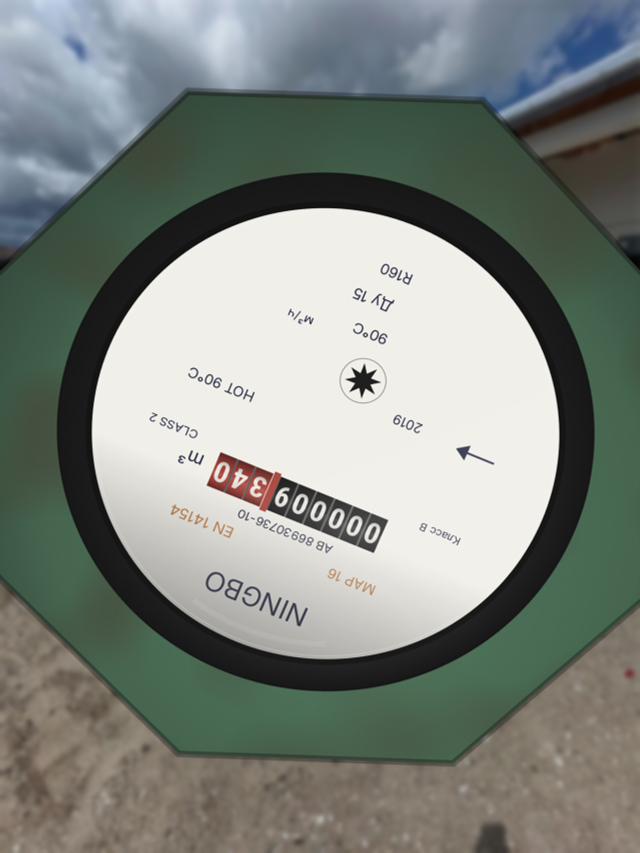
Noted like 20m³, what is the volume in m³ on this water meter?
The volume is 9.340m³
